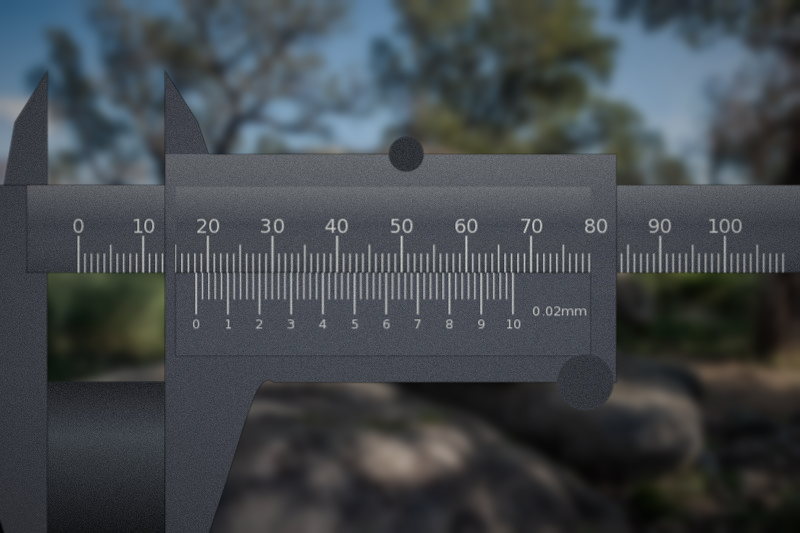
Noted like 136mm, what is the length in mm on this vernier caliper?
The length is 18.2mm
